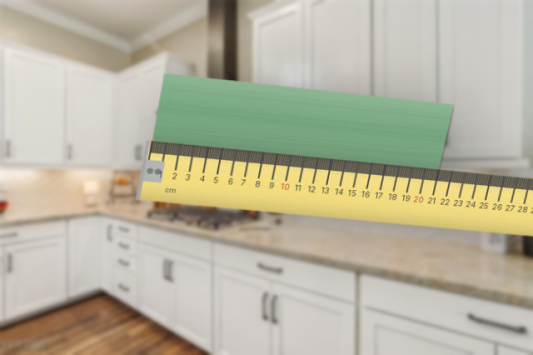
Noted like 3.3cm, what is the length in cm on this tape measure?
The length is 21cm
